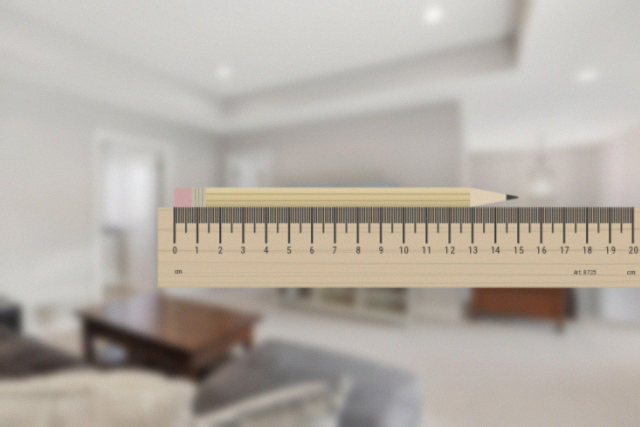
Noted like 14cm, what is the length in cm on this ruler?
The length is 15cm
